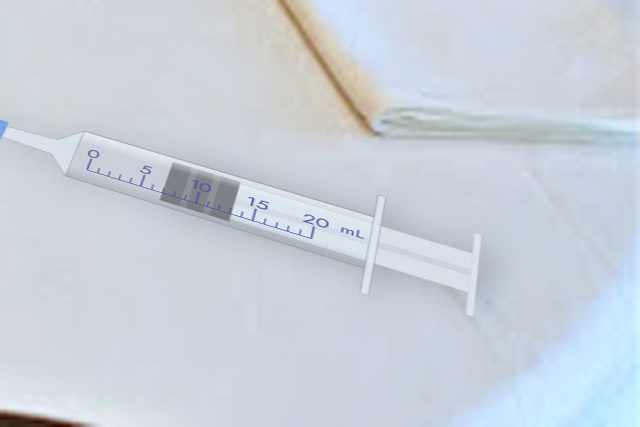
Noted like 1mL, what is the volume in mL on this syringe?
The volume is 7mL
